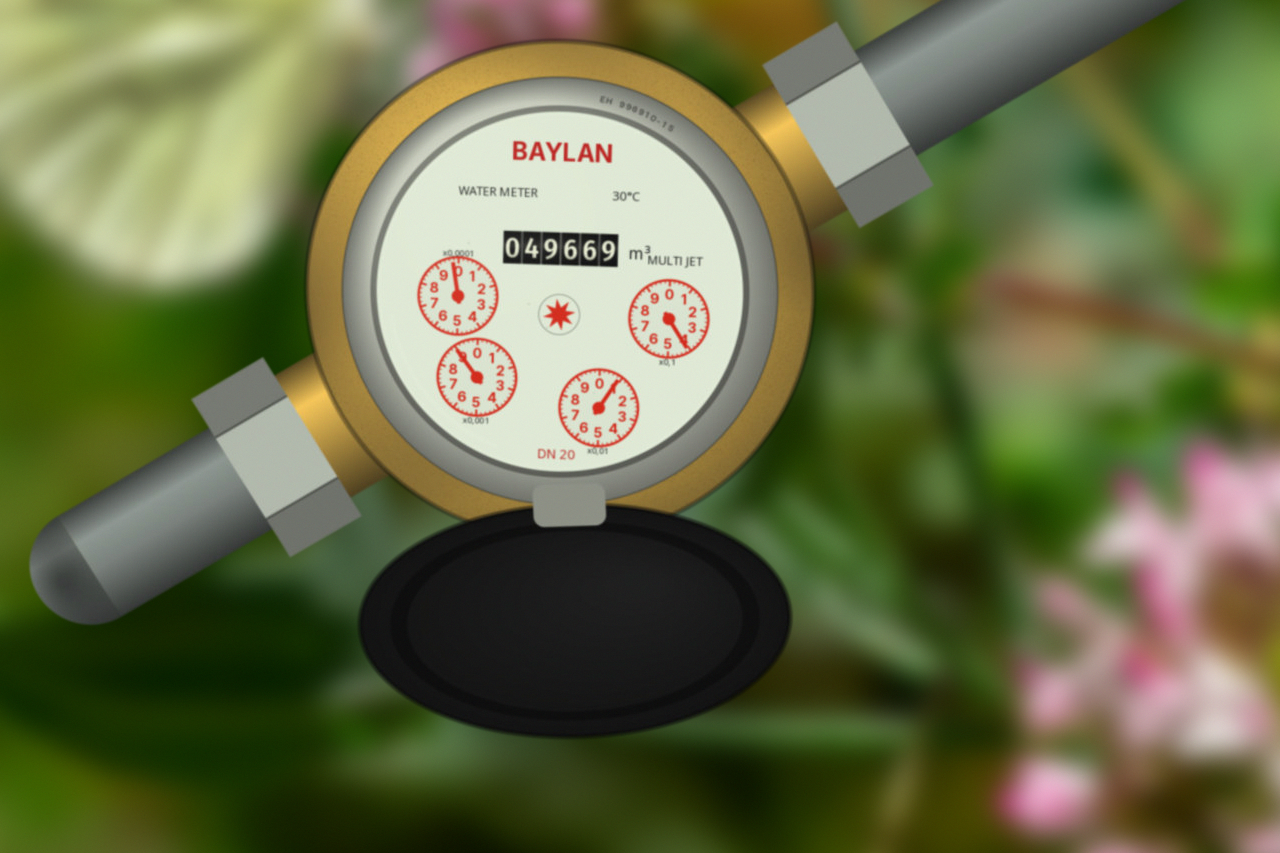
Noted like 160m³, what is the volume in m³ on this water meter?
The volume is 49669.4089m³
